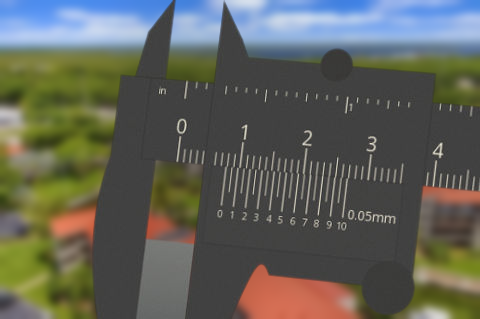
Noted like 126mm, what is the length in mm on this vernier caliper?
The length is 7.8mm
